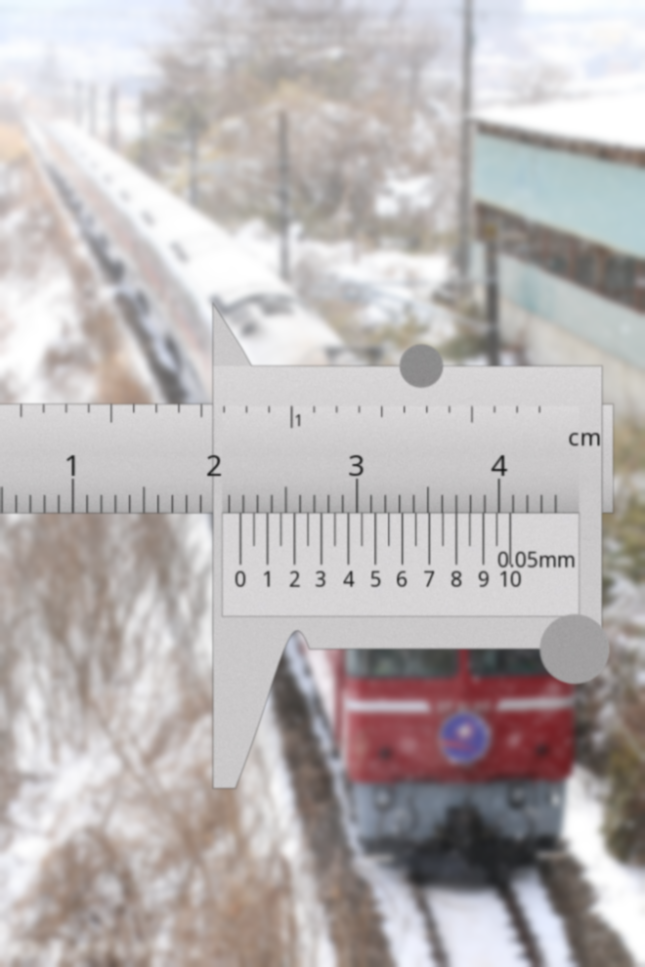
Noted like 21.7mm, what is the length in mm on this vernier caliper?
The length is 21.8mm
